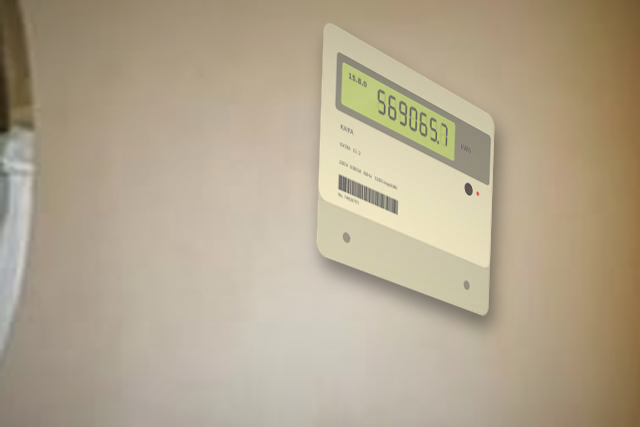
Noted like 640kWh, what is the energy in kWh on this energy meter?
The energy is 569065.7kWh
